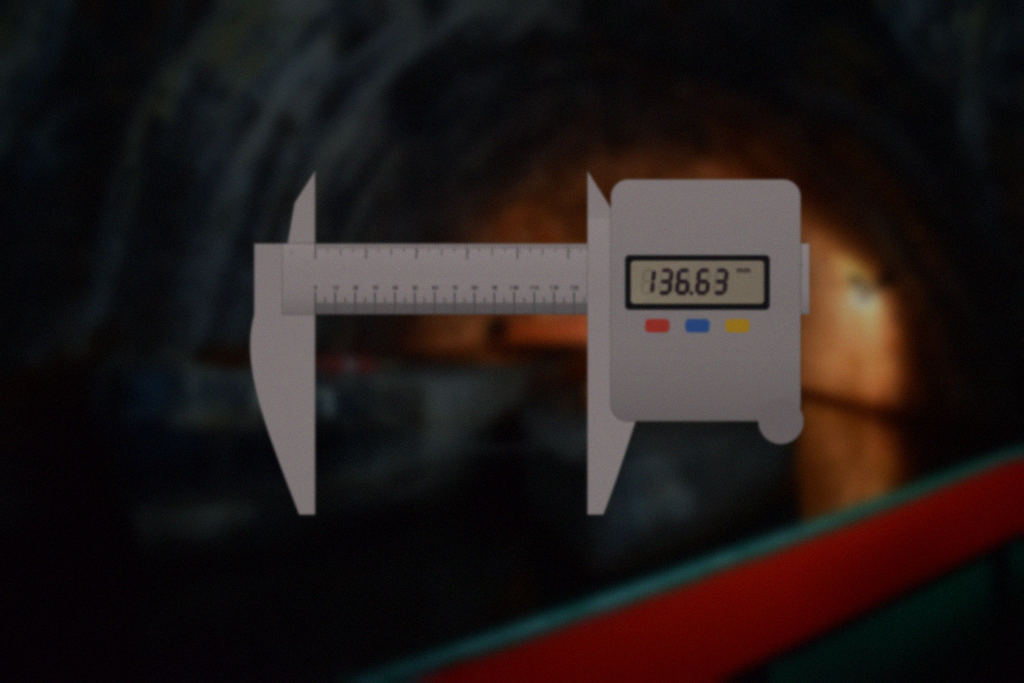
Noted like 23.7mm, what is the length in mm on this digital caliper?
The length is 136.63mm
